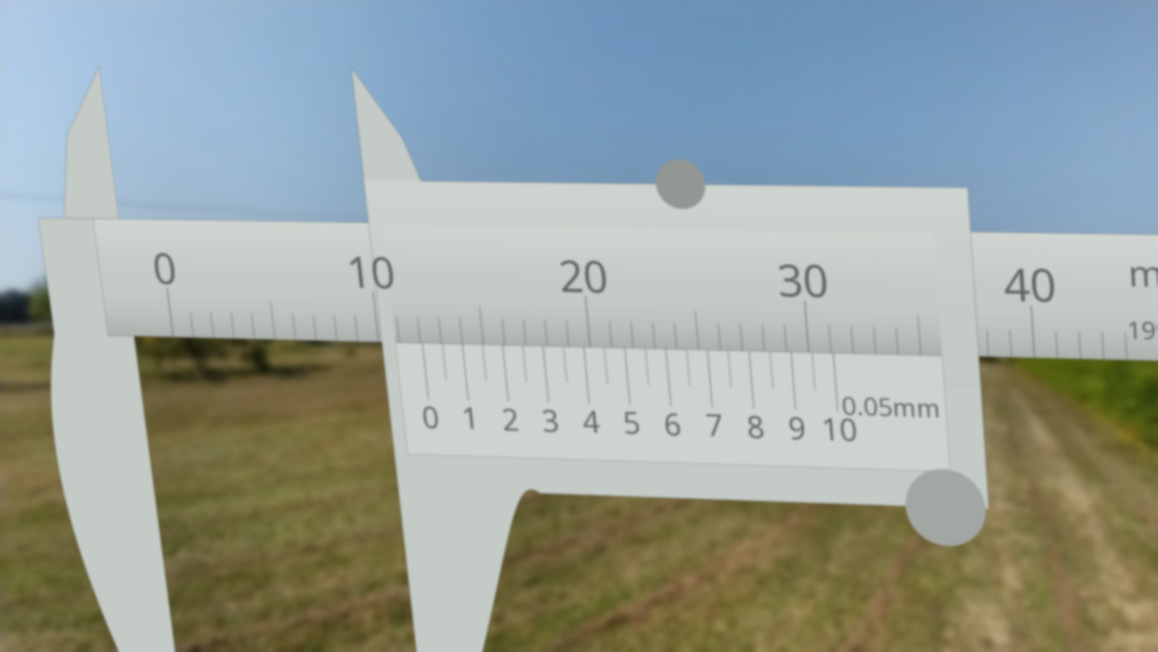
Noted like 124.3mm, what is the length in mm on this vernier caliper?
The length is 12.1mm
